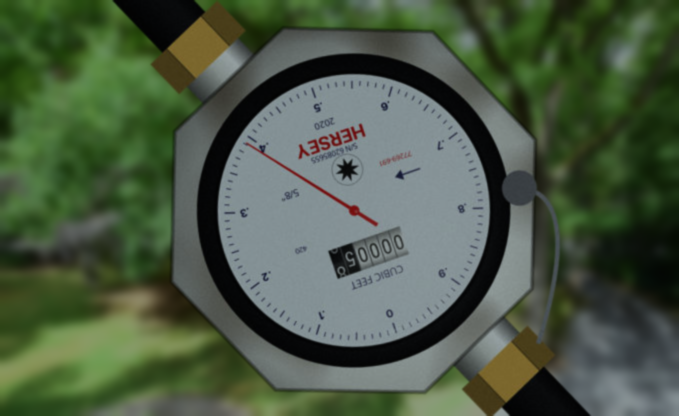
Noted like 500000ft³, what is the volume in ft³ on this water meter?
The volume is 58.39ft³
